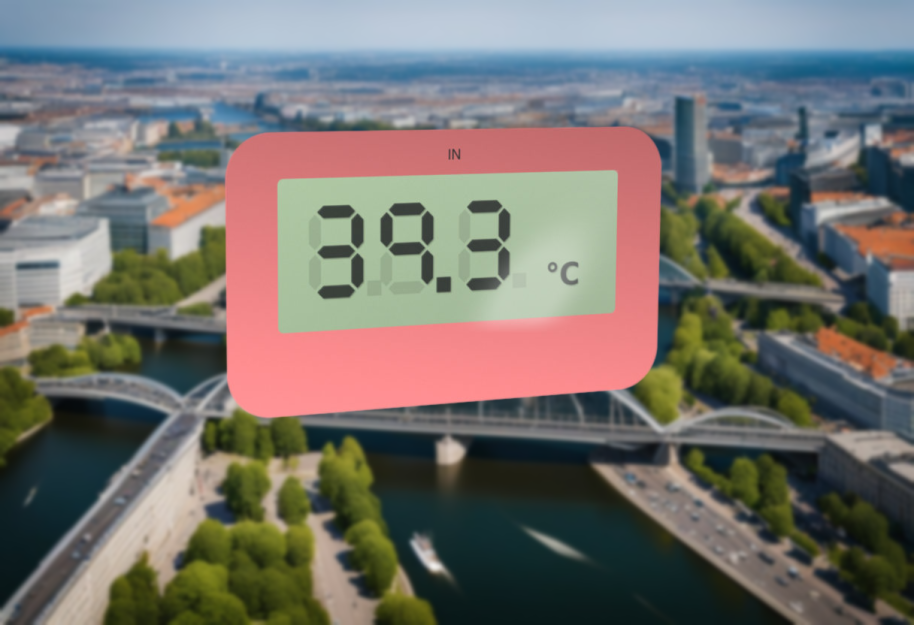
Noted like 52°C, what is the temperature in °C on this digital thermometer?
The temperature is 39.3°C
